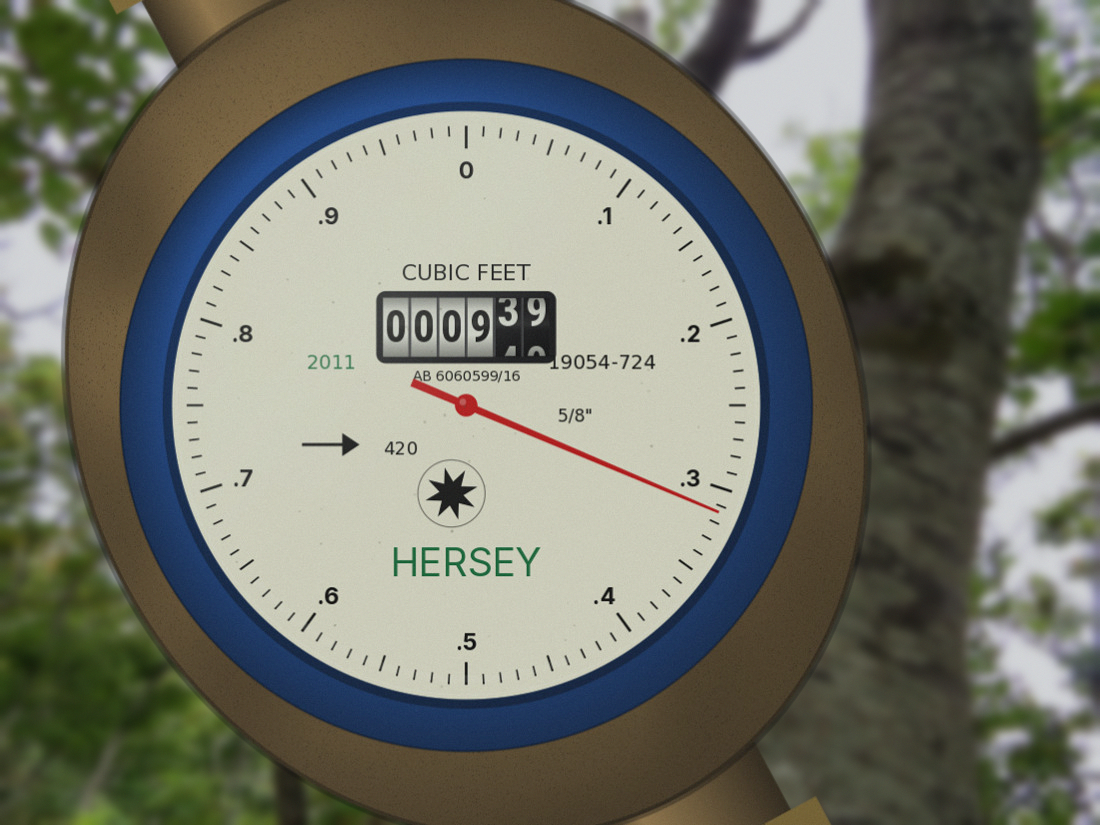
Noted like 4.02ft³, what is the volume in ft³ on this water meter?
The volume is 939.31ft³
